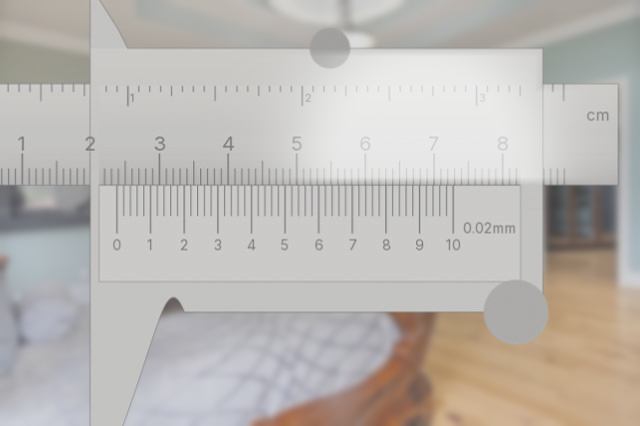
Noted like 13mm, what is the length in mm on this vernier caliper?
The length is 23.8mm
